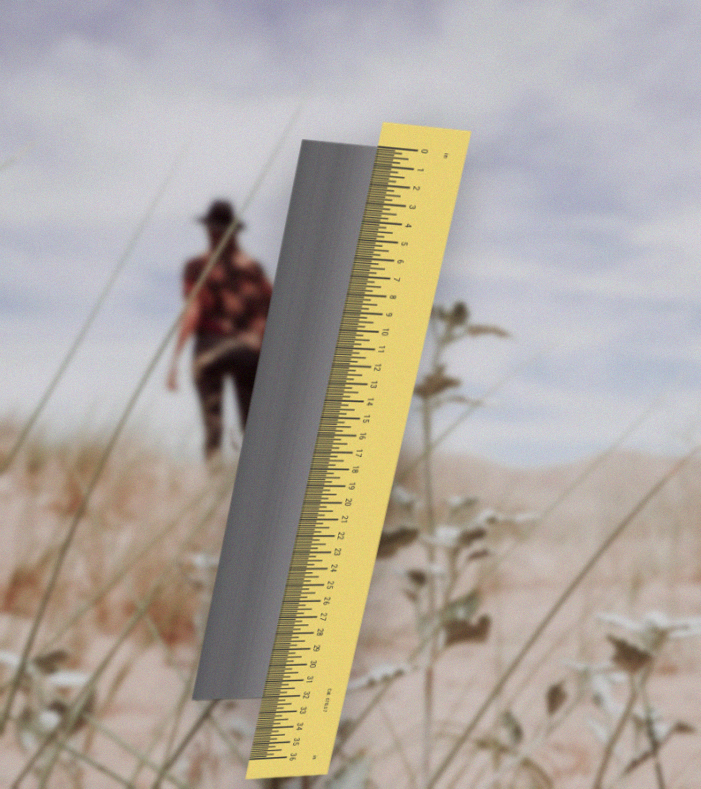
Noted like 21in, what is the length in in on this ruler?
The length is 32in
